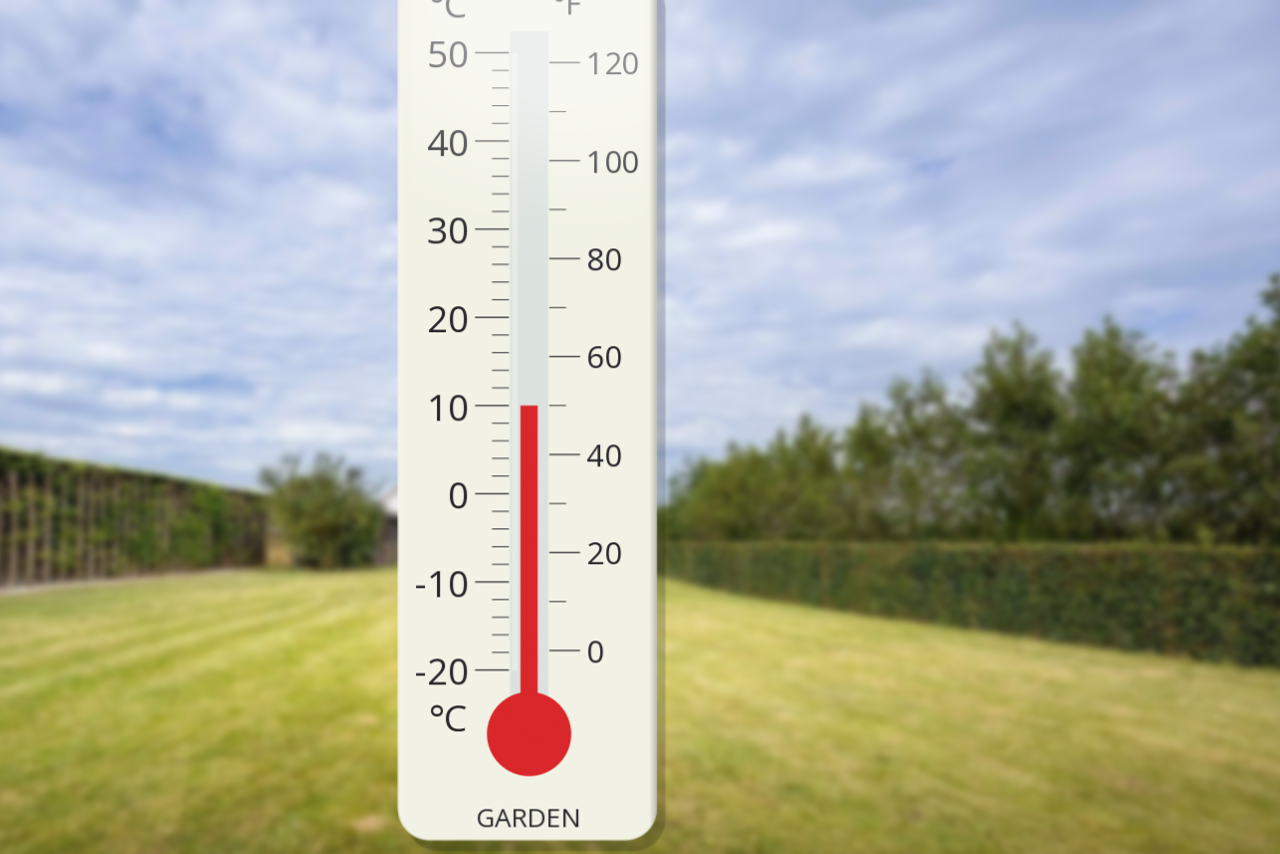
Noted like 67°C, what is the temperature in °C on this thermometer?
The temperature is 10°C
